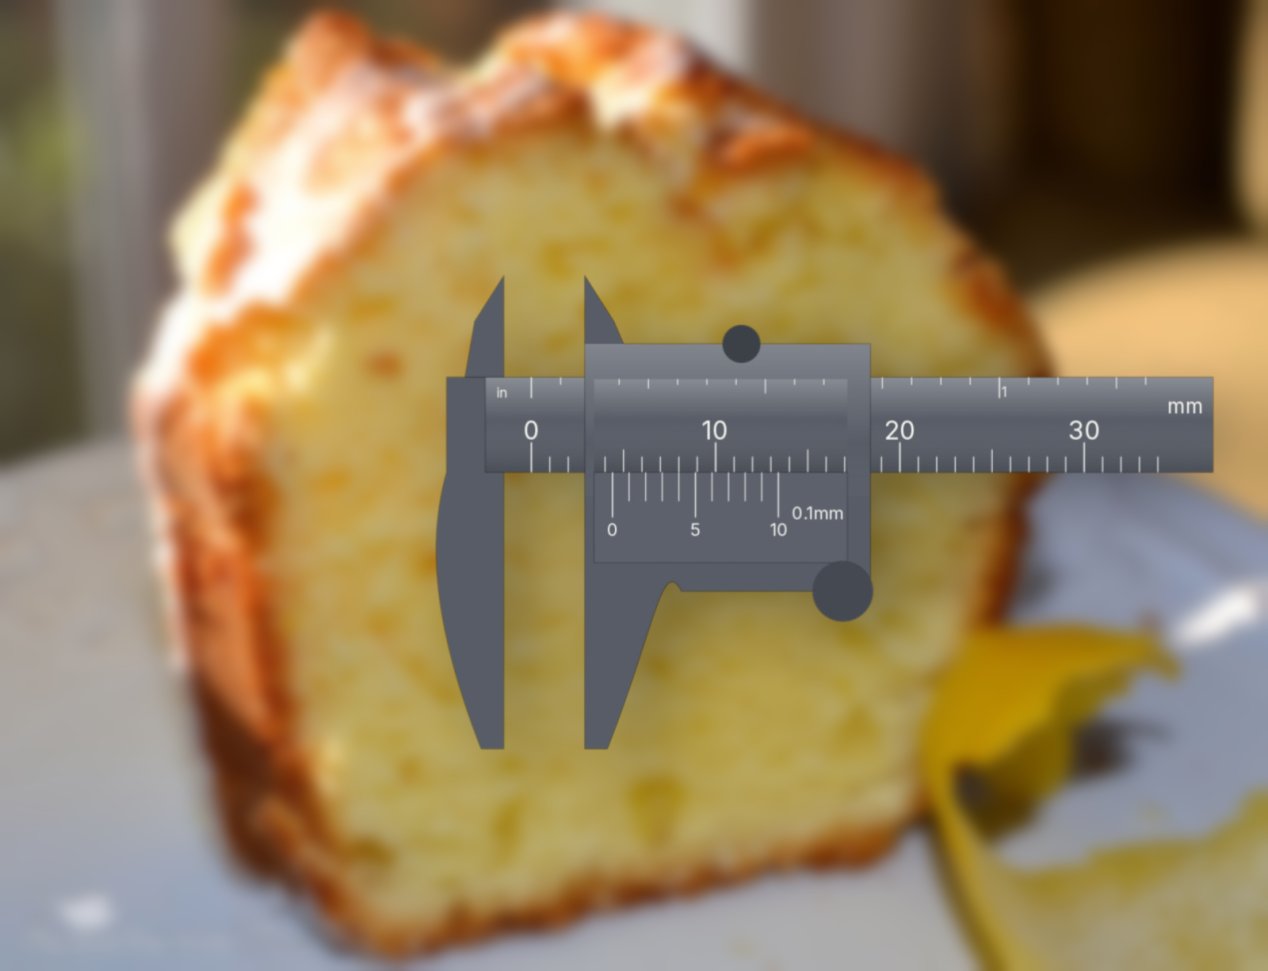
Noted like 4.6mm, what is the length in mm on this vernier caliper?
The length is 4.4mm
